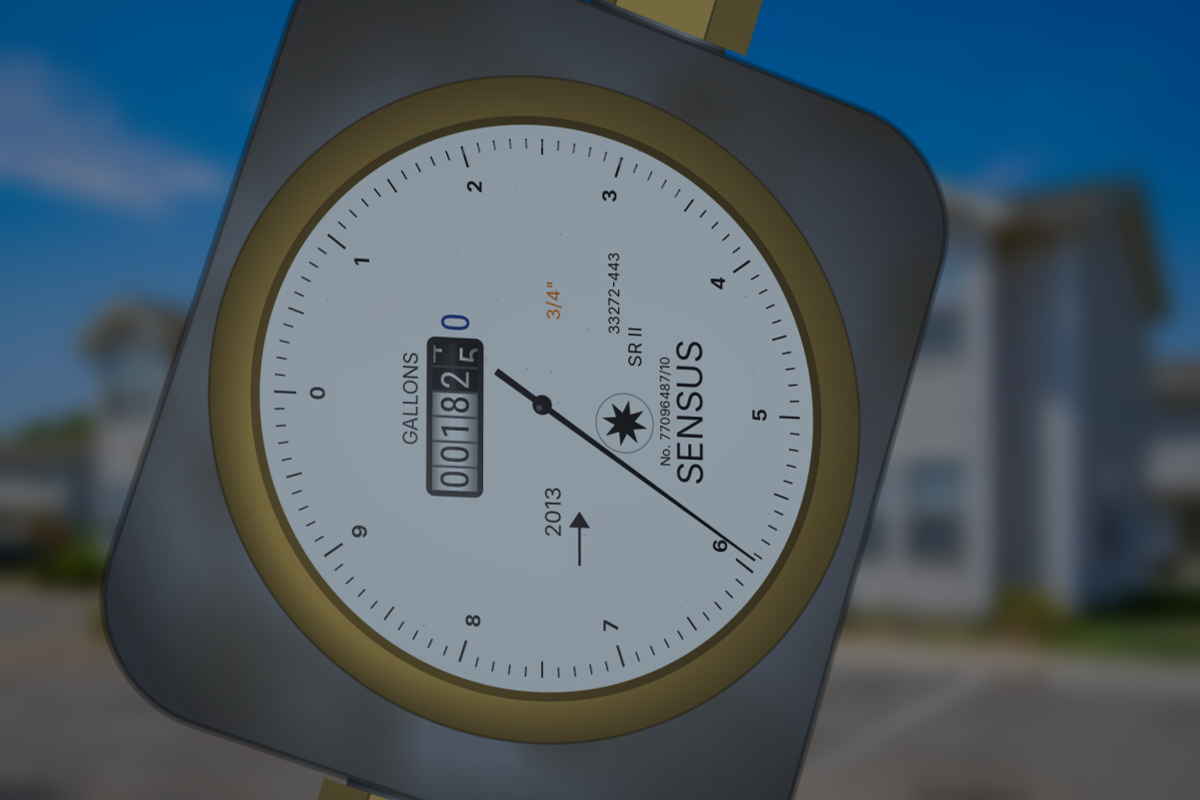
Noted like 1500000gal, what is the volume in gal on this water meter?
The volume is 18245.9gal
